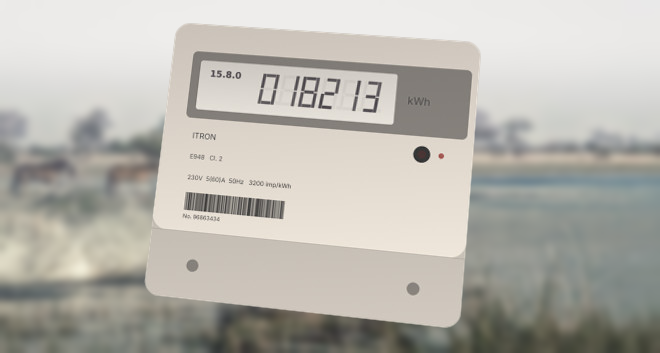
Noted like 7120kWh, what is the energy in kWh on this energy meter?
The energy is 18213kWh
